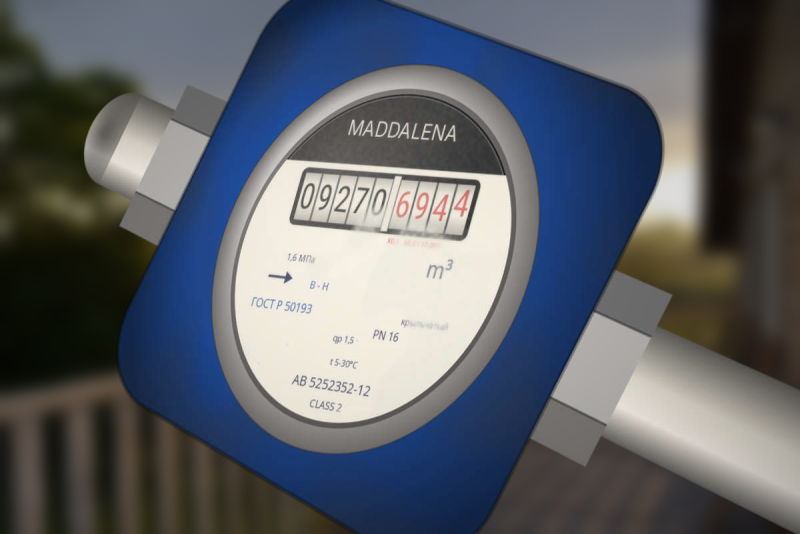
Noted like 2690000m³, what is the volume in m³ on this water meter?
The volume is 9270.6944m³
